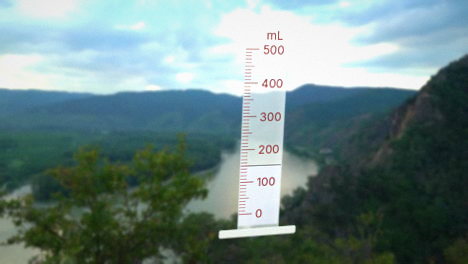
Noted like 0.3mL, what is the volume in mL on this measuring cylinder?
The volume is 150mL
